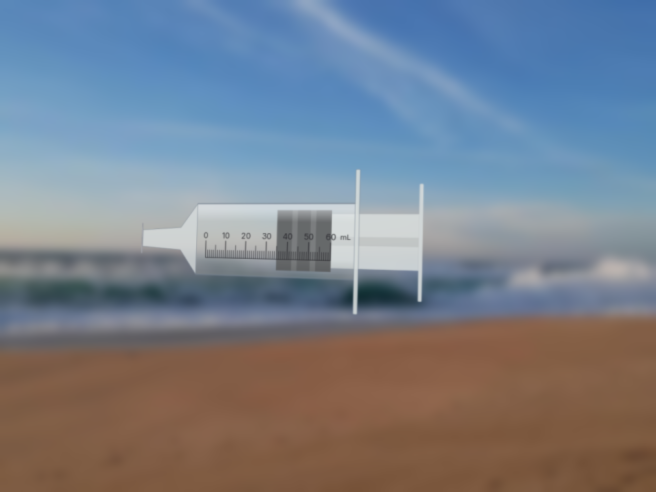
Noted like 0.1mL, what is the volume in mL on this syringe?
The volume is 35mL
